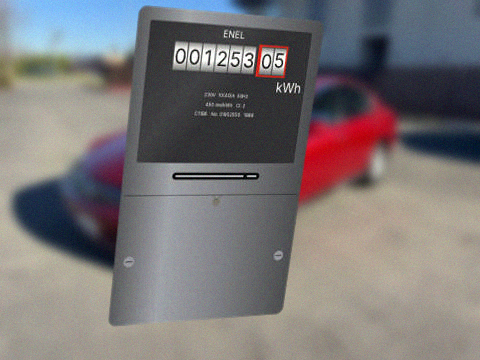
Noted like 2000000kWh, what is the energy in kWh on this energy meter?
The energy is 1253.05kWh
